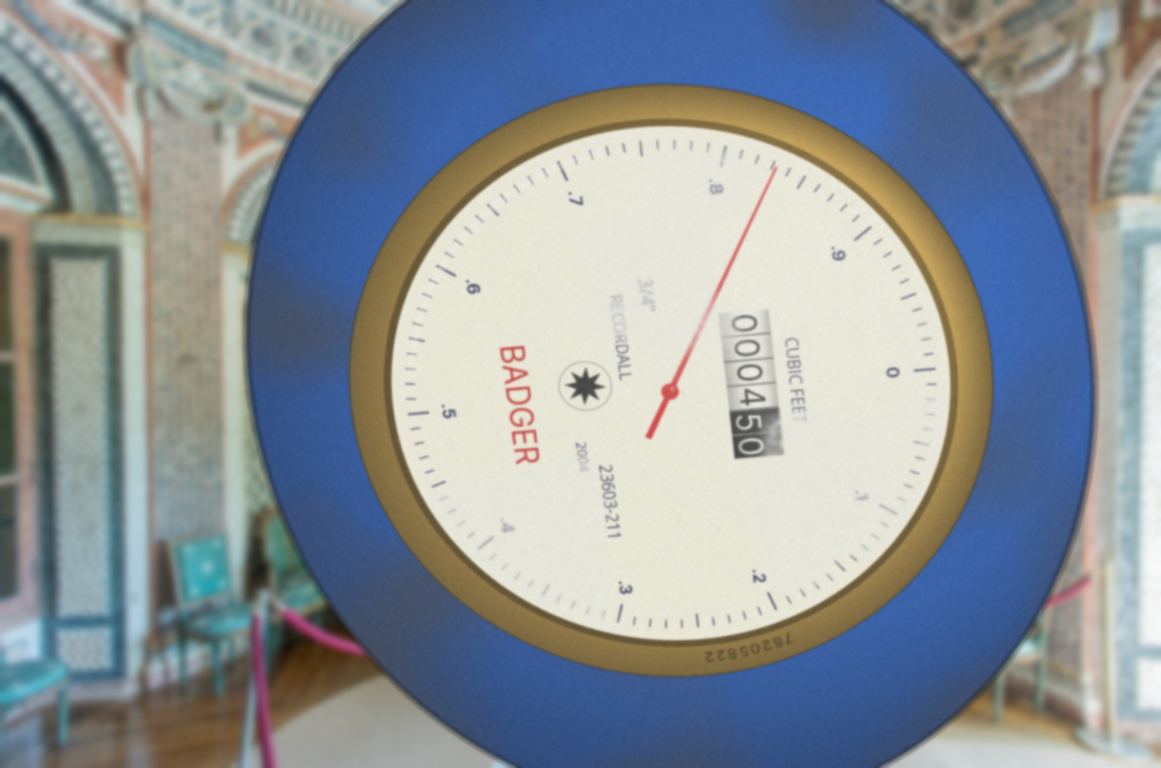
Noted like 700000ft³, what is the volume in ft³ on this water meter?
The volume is 449.83ft³
